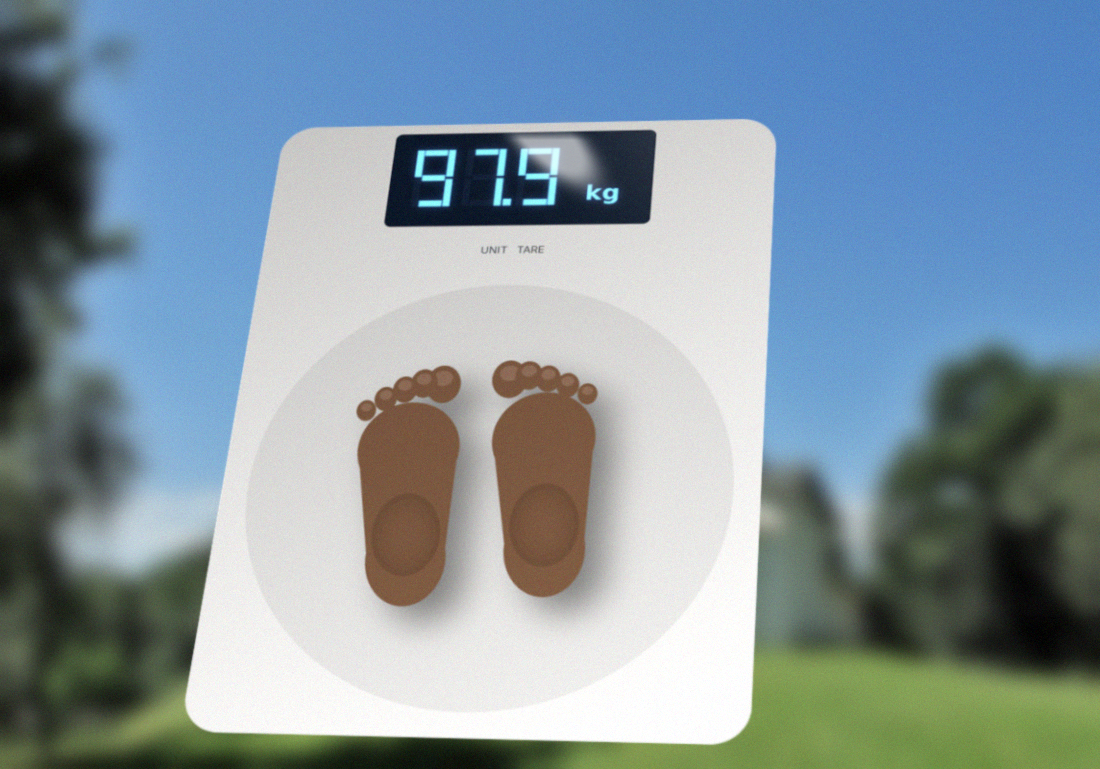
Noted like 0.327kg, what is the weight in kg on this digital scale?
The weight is 97.9kg
